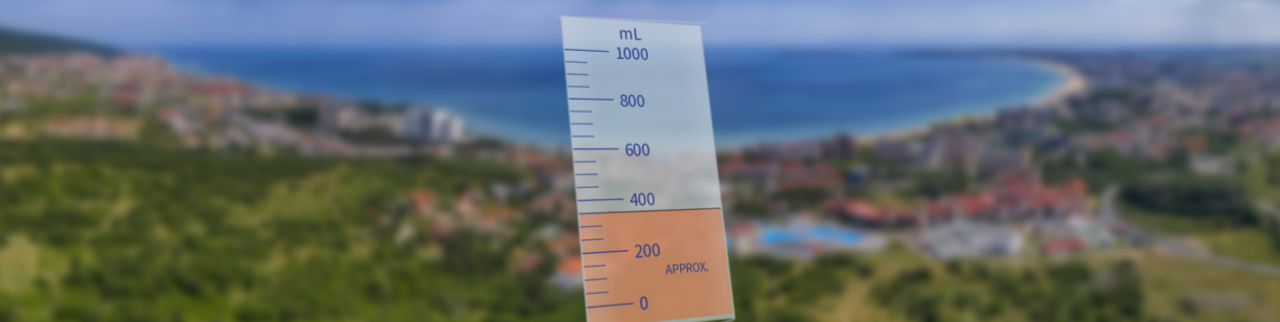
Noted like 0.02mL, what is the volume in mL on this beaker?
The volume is 350mL
